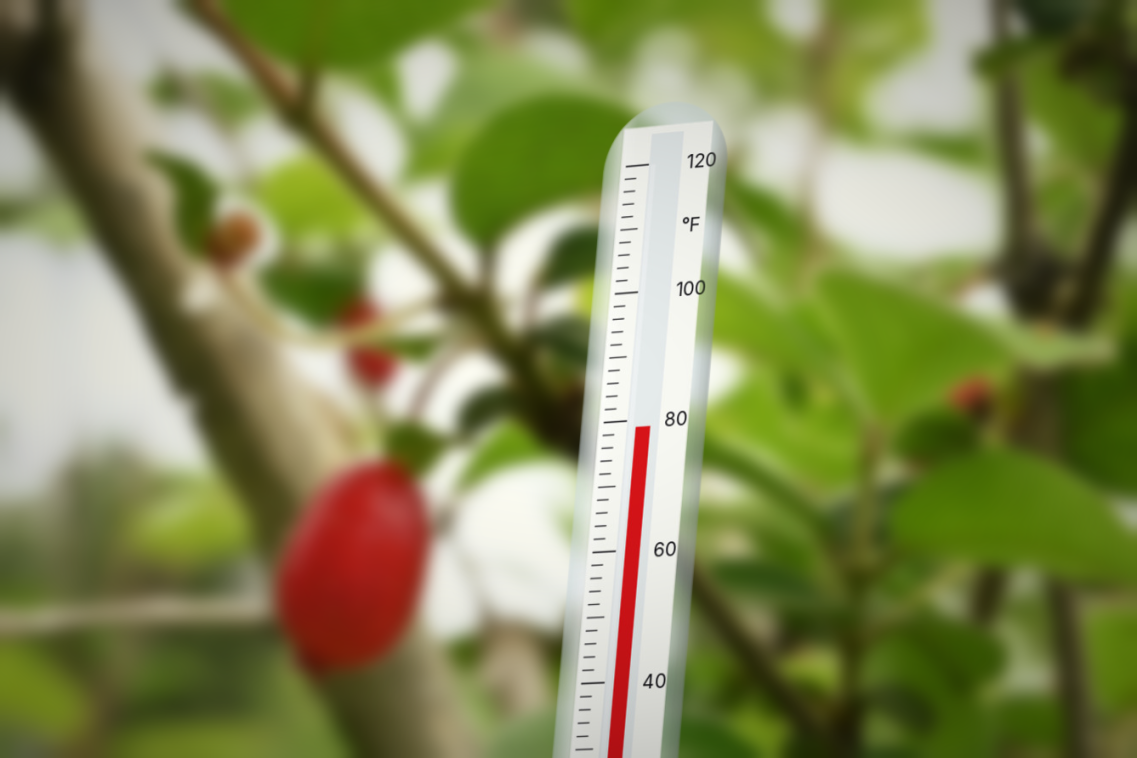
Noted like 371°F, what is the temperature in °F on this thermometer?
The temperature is 79°F
